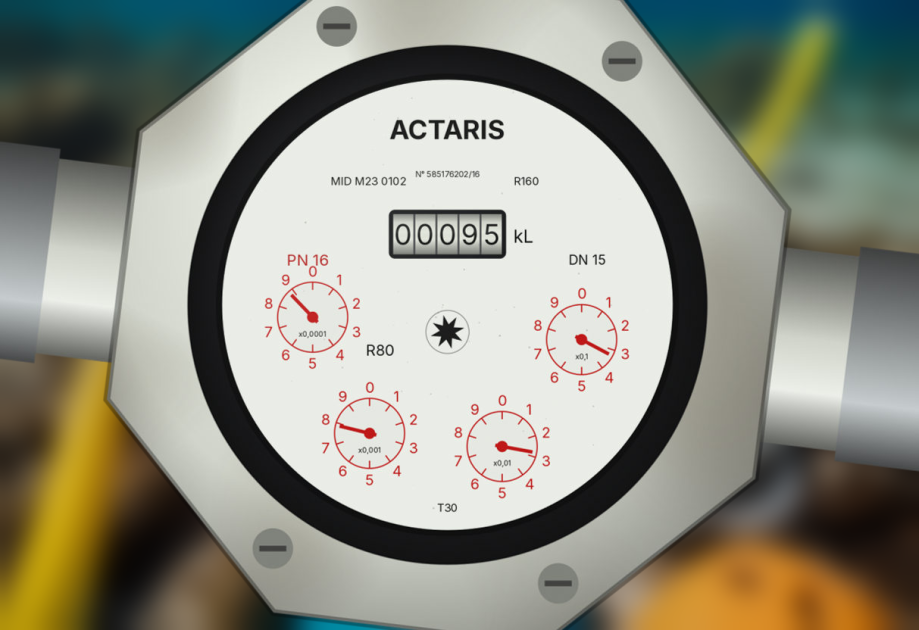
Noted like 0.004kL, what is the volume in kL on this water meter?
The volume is 95.3278kL
